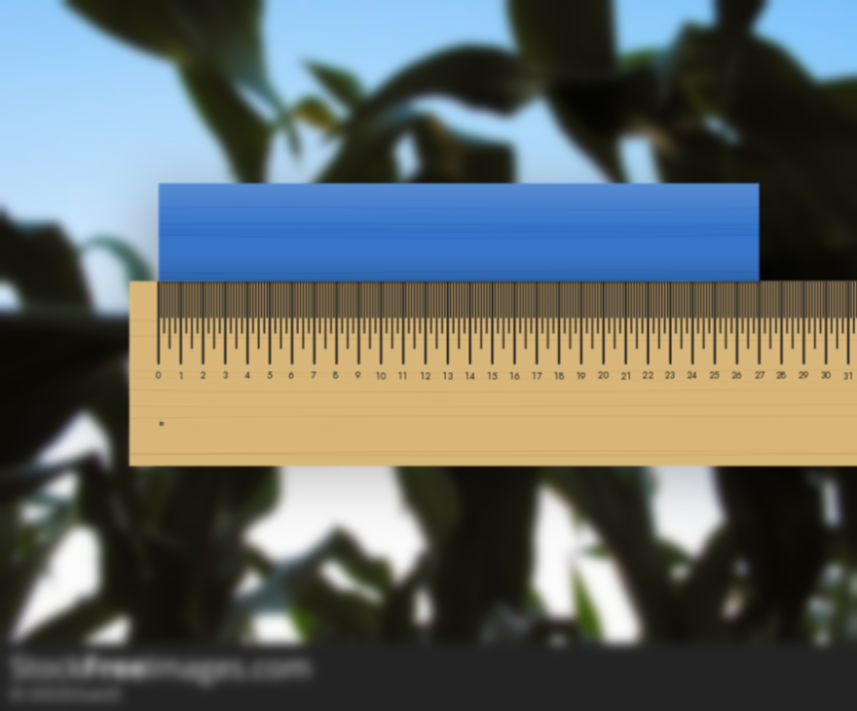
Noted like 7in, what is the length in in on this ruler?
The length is 27in
